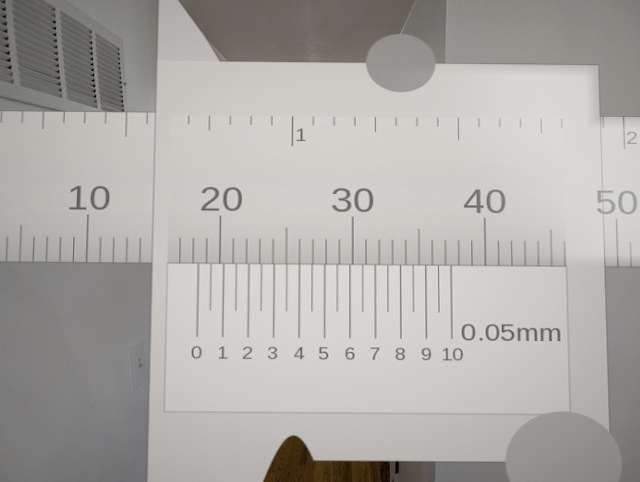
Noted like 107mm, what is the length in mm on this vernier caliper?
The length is 18.4mm
